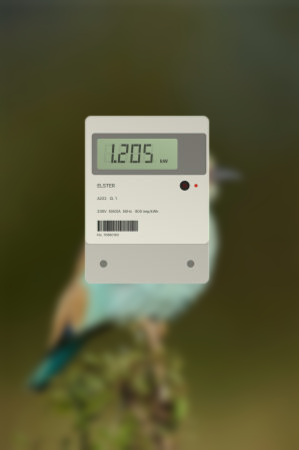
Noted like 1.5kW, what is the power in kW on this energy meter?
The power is 1.205kW
